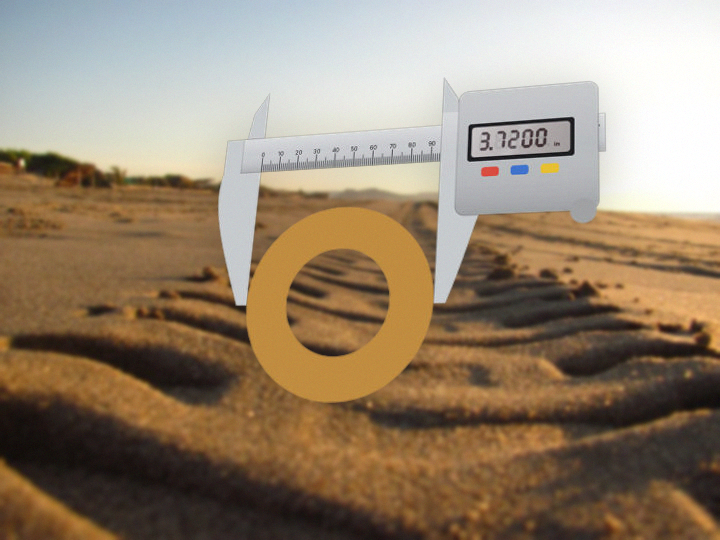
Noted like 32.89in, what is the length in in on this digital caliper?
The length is 3.7200in
